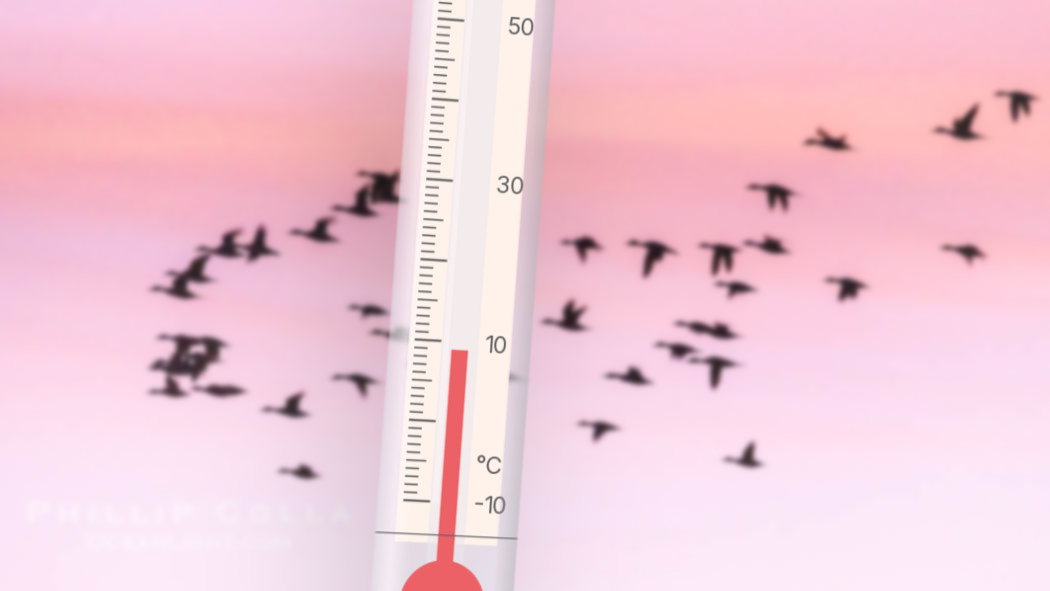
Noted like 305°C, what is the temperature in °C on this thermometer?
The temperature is 9°C
